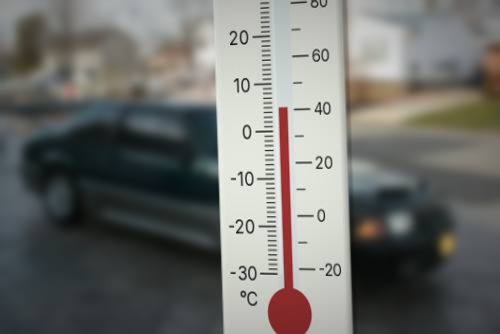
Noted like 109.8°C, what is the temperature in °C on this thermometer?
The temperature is 5°C
